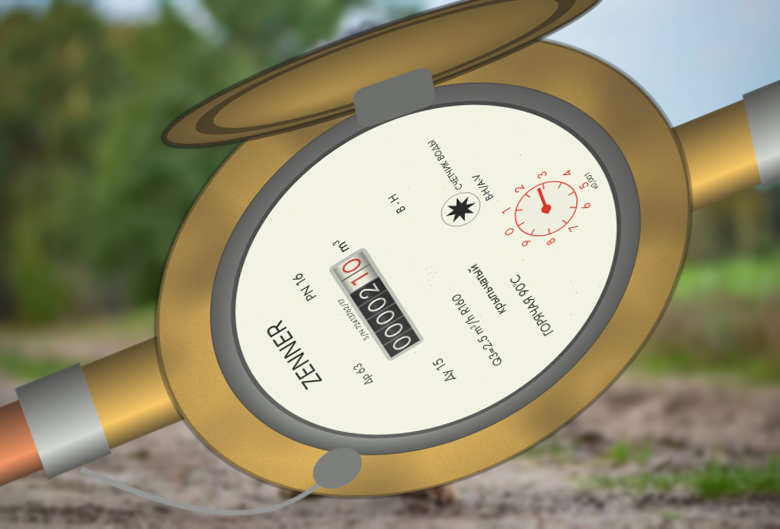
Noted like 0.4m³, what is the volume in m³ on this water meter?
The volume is 2.102m³
